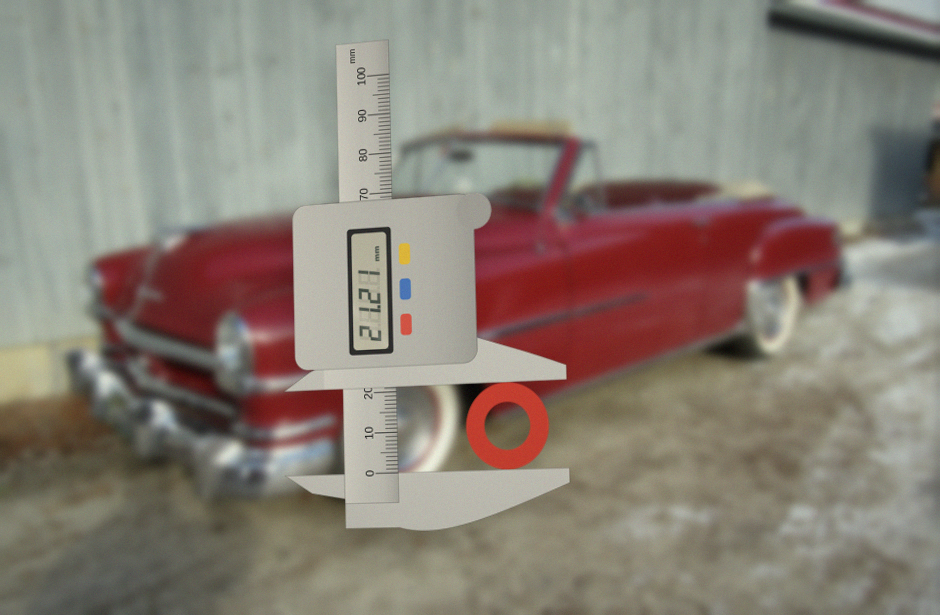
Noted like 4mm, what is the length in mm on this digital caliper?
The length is 21.21mm
